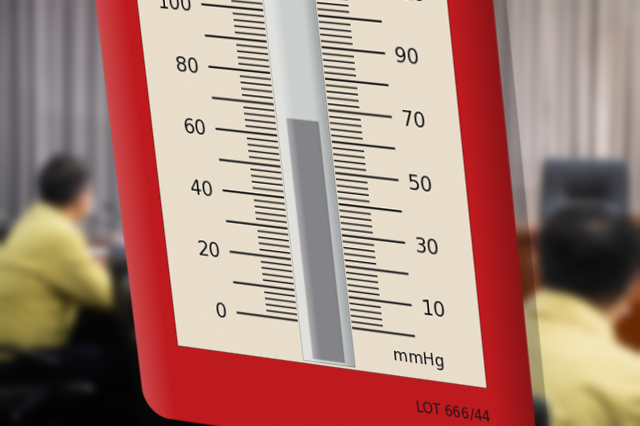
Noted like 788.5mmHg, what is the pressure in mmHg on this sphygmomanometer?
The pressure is 66mmHg
